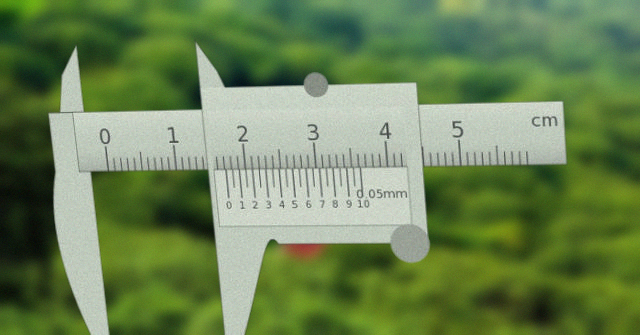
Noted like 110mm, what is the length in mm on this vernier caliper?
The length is 17.2mm
